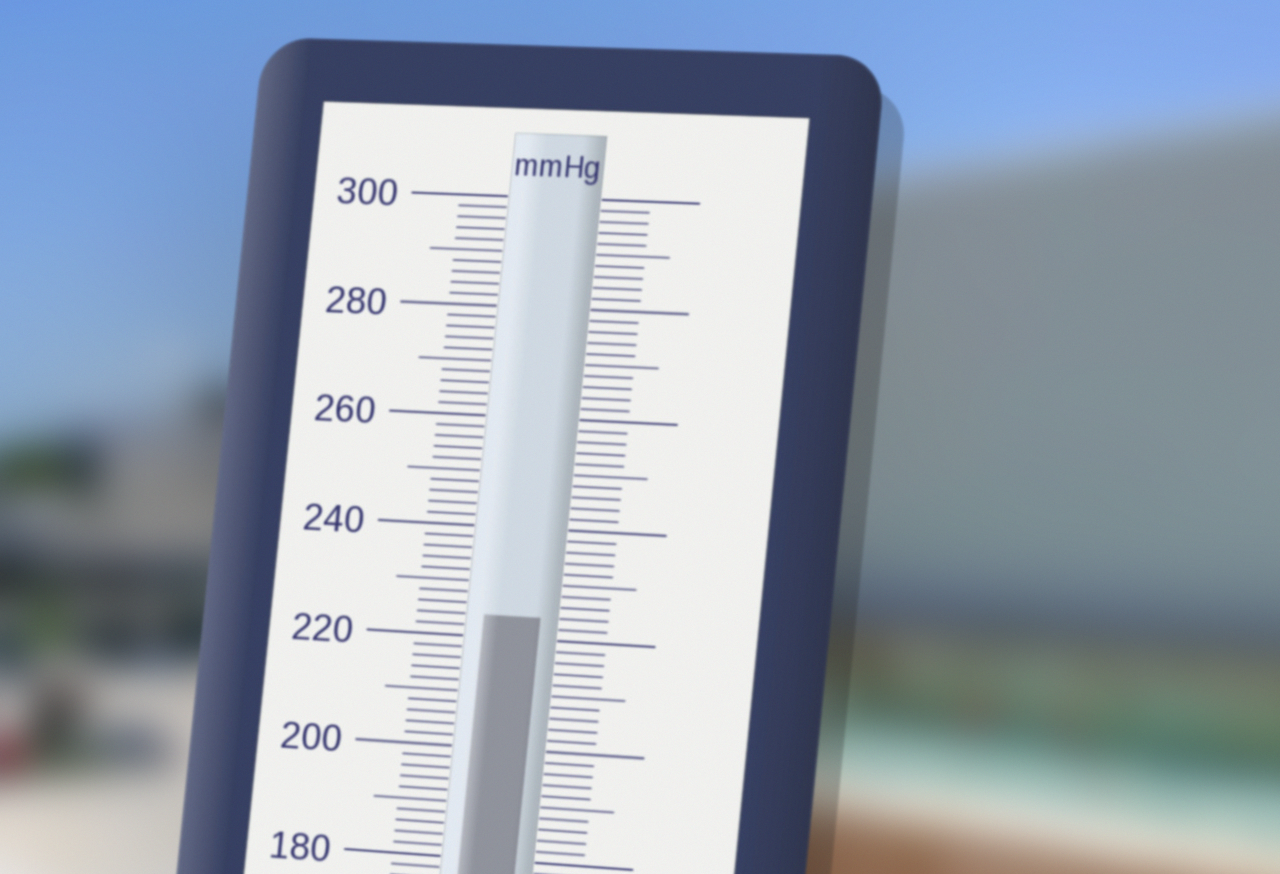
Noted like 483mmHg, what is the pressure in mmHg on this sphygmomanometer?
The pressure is 224mmHg
